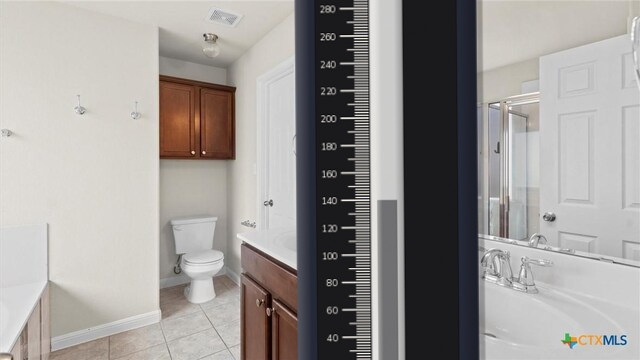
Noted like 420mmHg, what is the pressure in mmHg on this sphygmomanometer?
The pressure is 140mmHg
